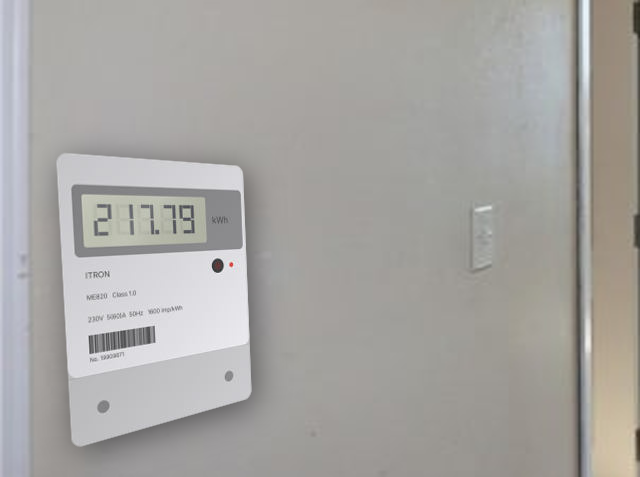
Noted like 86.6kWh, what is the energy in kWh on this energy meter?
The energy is 217.79kWh
